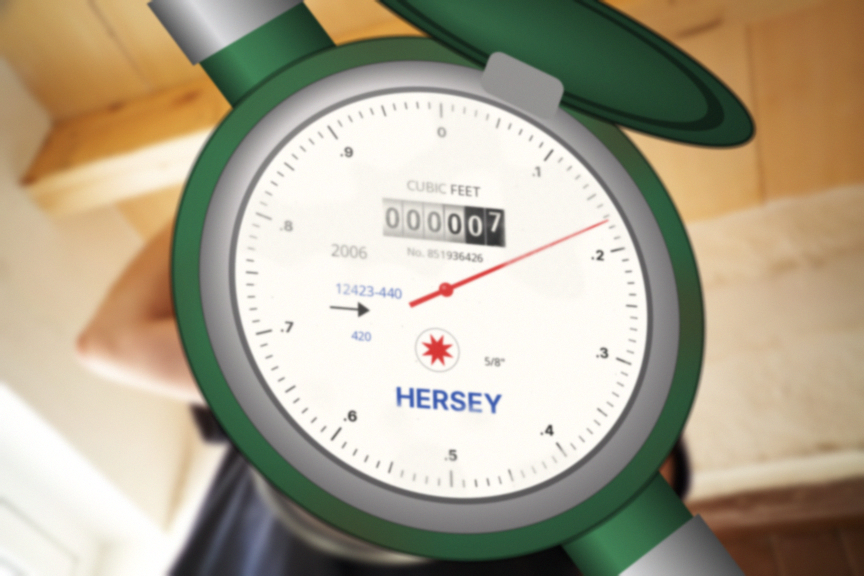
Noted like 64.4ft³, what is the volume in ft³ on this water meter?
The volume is 7.17ft³
